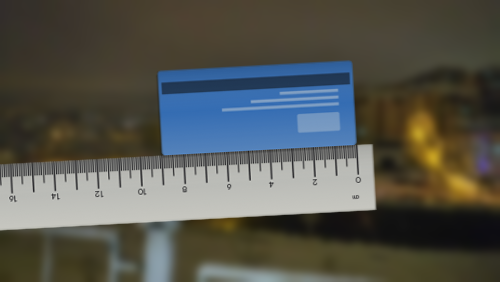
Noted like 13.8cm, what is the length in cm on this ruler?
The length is 9cm
